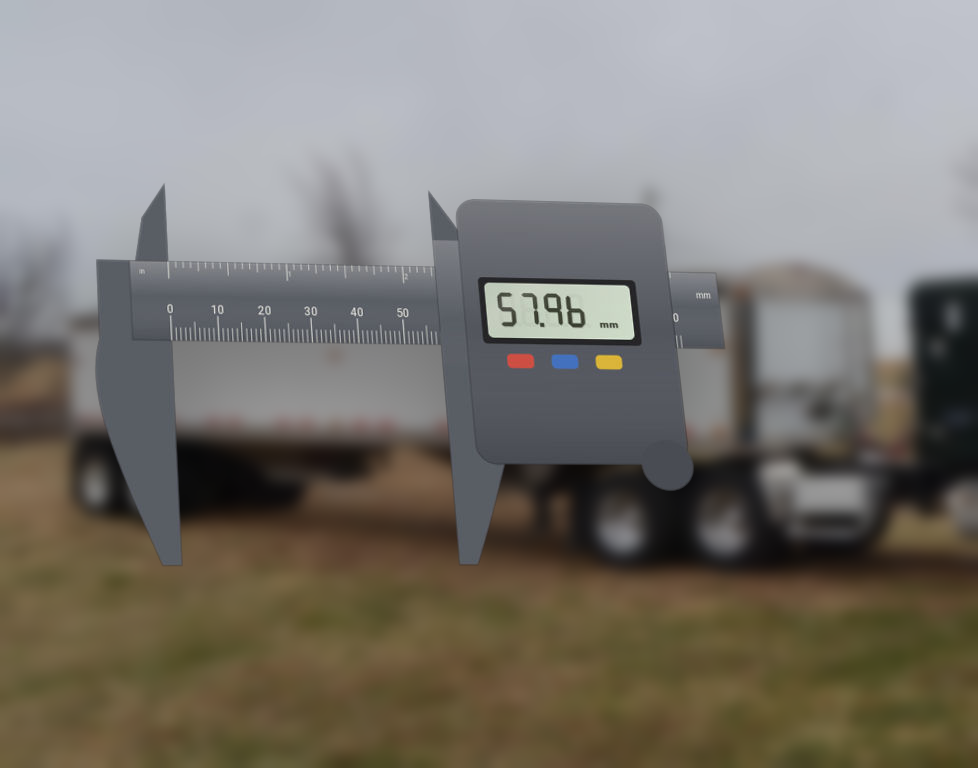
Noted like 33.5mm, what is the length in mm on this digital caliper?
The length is 57.96mm
